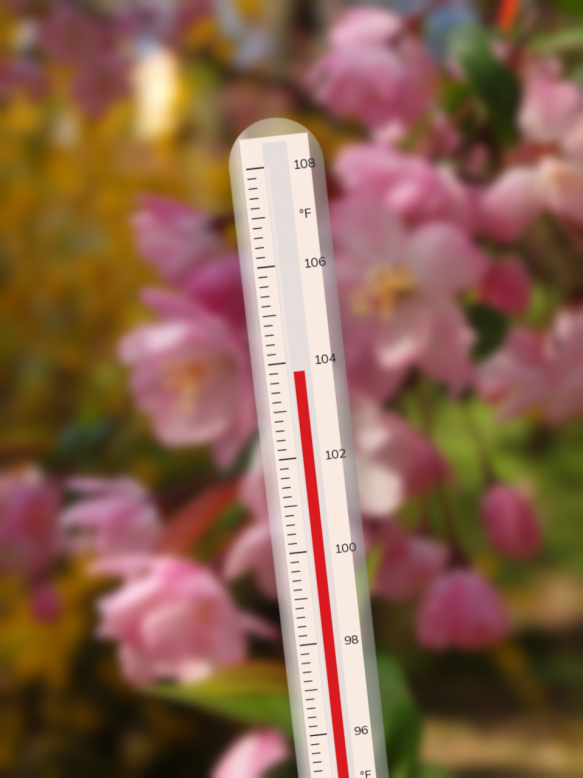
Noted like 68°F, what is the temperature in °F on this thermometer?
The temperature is 103.8°F
